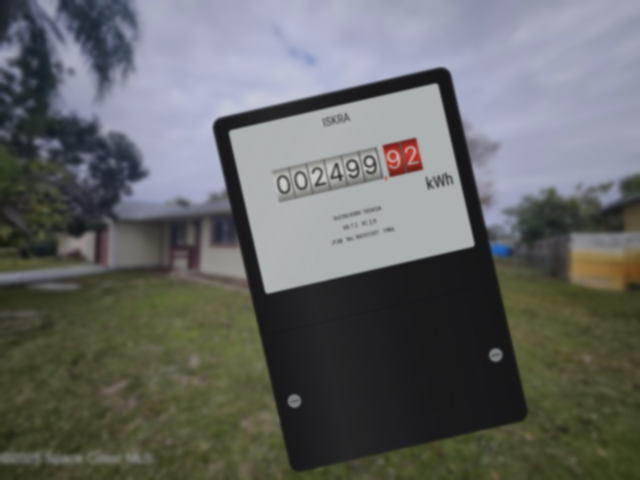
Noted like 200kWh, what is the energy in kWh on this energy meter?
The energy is 2499.92kWh
